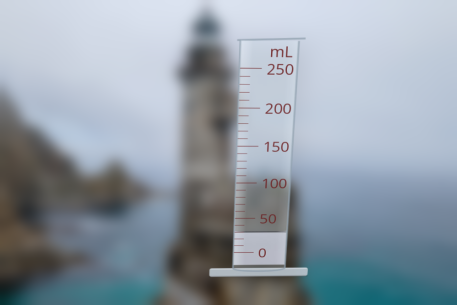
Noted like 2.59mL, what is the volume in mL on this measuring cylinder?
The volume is 30mL
